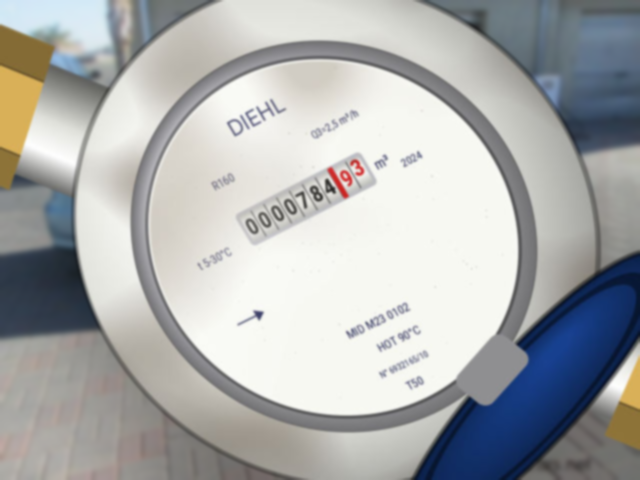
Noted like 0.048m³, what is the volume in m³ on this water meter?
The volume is 784.93m³
